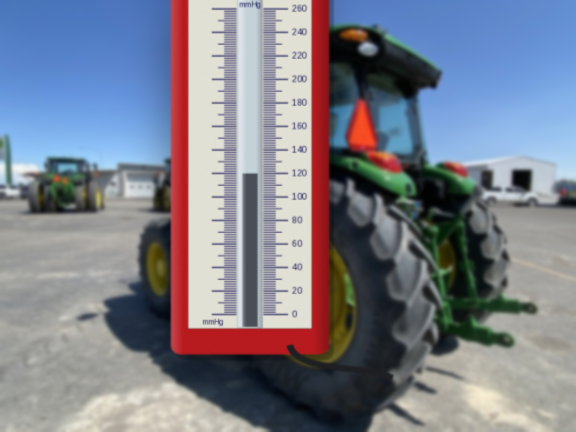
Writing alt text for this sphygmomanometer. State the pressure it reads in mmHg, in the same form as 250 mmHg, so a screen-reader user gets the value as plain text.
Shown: 120 mmHg
